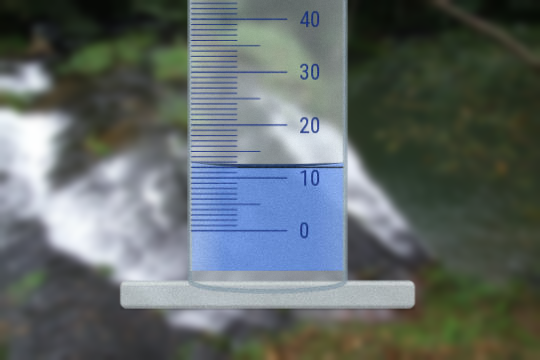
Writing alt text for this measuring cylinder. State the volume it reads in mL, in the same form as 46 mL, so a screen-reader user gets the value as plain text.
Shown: 12 mL
